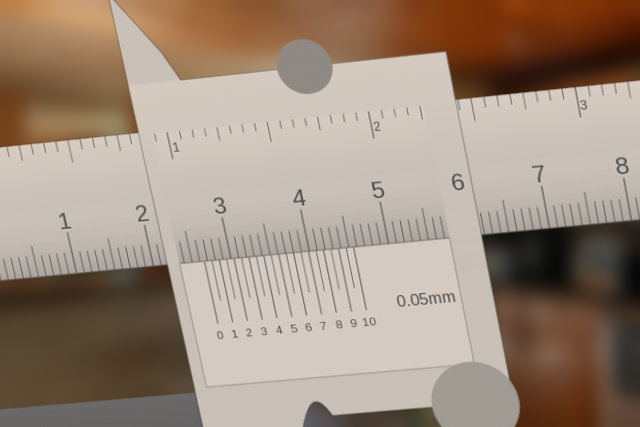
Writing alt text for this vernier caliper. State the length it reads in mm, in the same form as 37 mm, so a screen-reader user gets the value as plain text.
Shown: 26.6 mm
